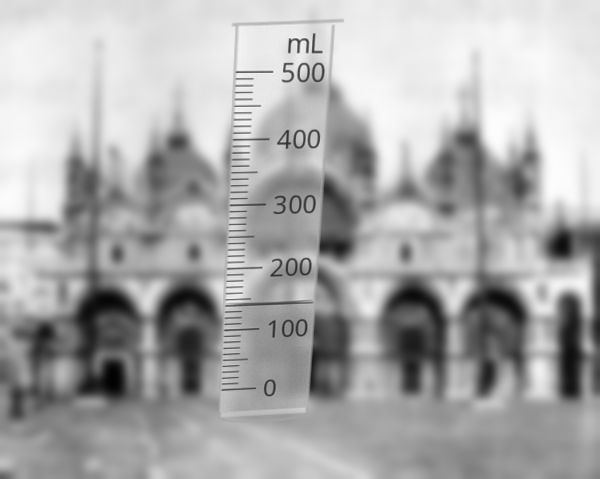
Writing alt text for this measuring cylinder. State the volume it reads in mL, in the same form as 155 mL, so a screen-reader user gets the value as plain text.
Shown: 140 mL
